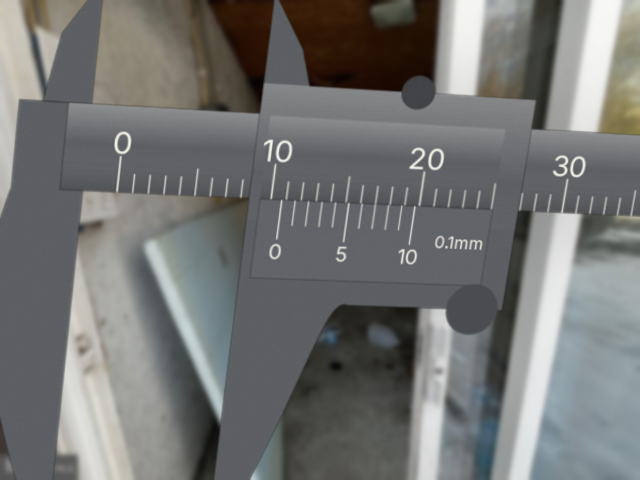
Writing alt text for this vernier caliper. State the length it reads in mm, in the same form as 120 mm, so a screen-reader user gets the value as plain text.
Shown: 10.7 mm
